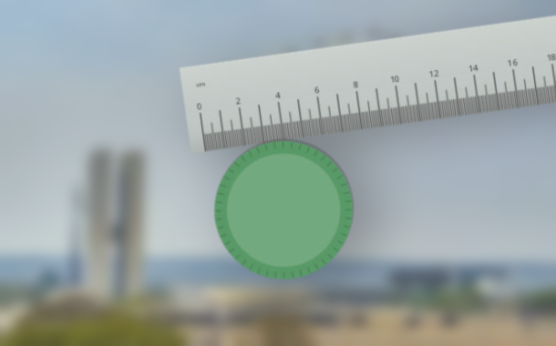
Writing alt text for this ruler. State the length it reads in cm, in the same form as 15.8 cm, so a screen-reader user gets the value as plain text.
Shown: 7 cm
